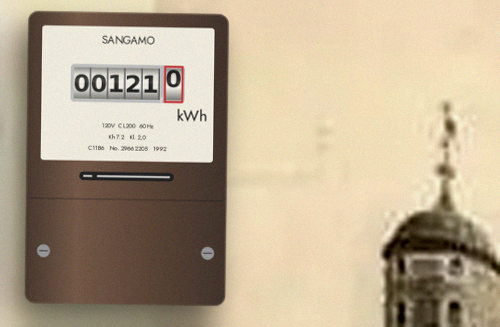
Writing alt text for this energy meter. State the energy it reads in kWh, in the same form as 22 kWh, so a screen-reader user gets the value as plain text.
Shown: 121.0 kWh
